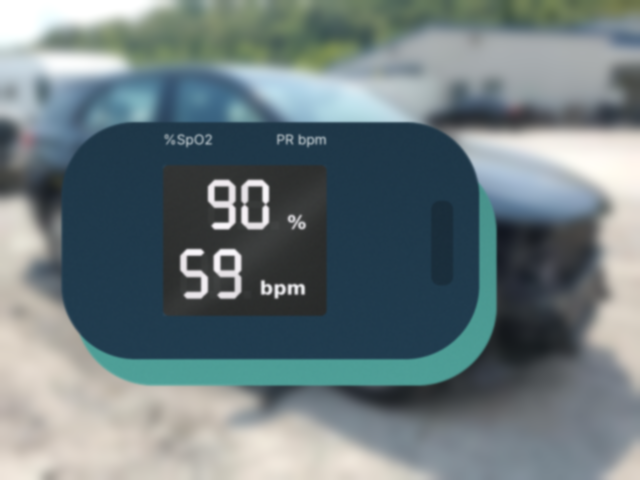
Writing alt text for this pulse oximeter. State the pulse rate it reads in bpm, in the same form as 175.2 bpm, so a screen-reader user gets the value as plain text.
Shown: 59 bpm
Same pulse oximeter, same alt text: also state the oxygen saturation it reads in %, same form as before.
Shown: 90 %
